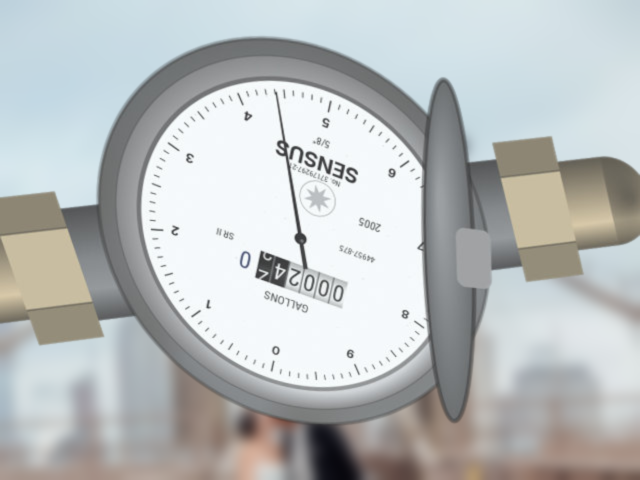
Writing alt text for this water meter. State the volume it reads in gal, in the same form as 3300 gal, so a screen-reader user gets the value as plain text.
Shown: 2424.4 gal
